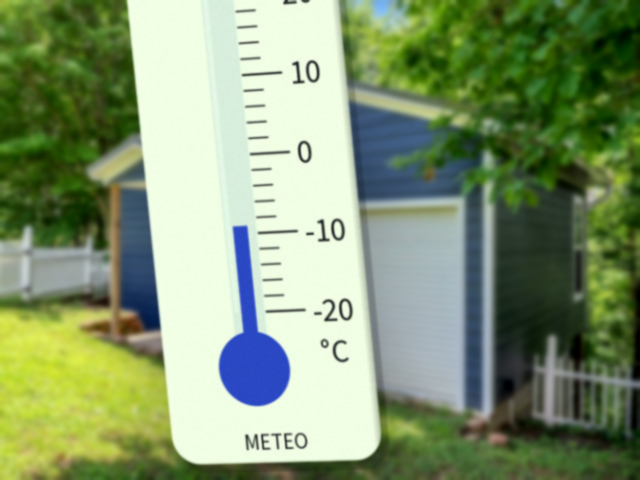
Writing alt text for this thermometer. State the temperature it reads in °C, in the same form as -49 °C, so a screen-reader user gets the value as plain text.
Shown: -9 °C
